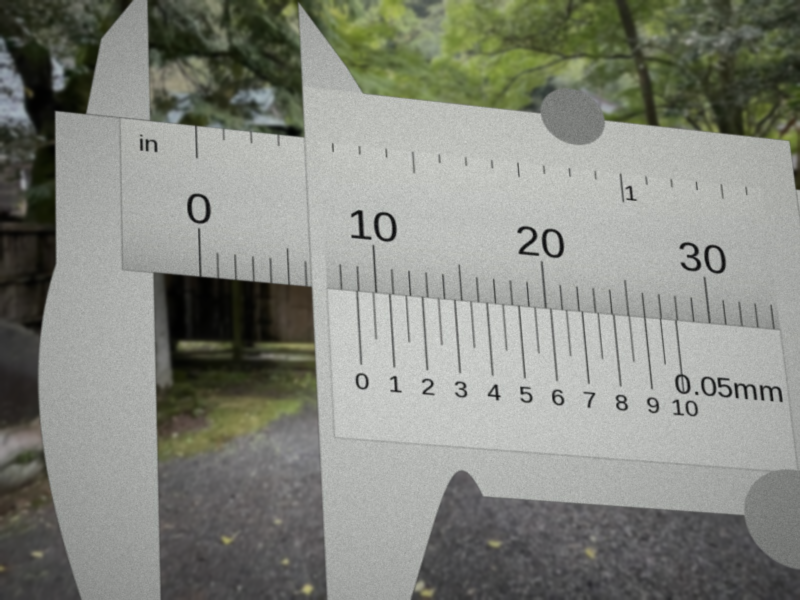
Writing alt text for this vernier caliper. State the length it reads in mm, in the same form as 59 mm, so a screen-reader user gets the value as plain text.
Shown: 8.9 mm
